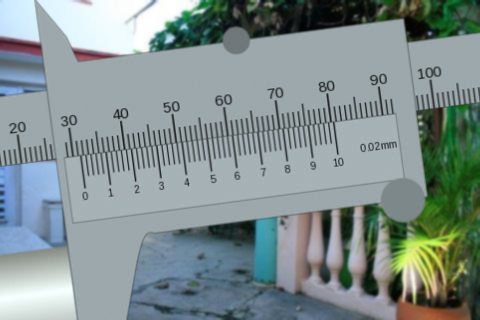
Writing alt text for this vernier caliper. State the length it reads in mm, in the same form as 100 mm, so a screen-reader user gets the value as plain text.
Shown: 31.5 mm
